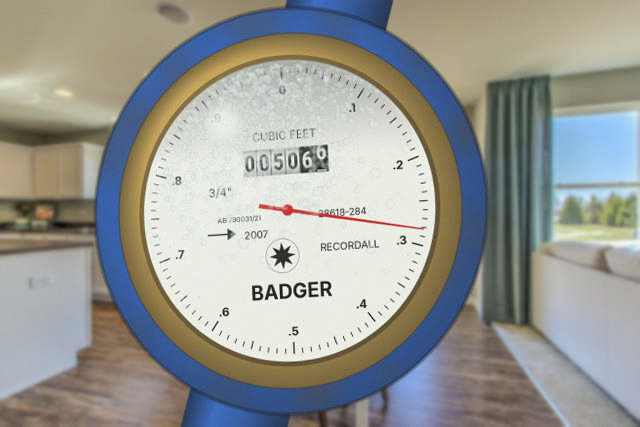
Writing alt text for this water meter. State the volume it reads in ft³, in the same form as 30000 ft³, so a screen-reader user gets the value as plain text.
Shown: 5066.28 ft³
